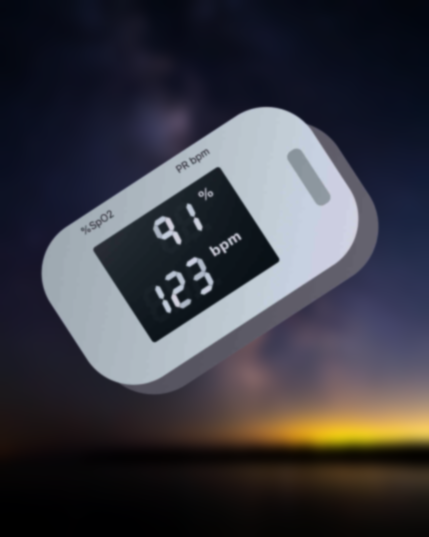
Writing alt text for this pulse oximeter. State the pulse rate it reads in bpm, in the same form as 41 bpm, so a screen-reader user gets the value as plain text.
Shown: 123 bpm
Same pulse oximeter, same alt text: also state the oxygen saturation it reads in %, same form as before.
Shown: 91 %
